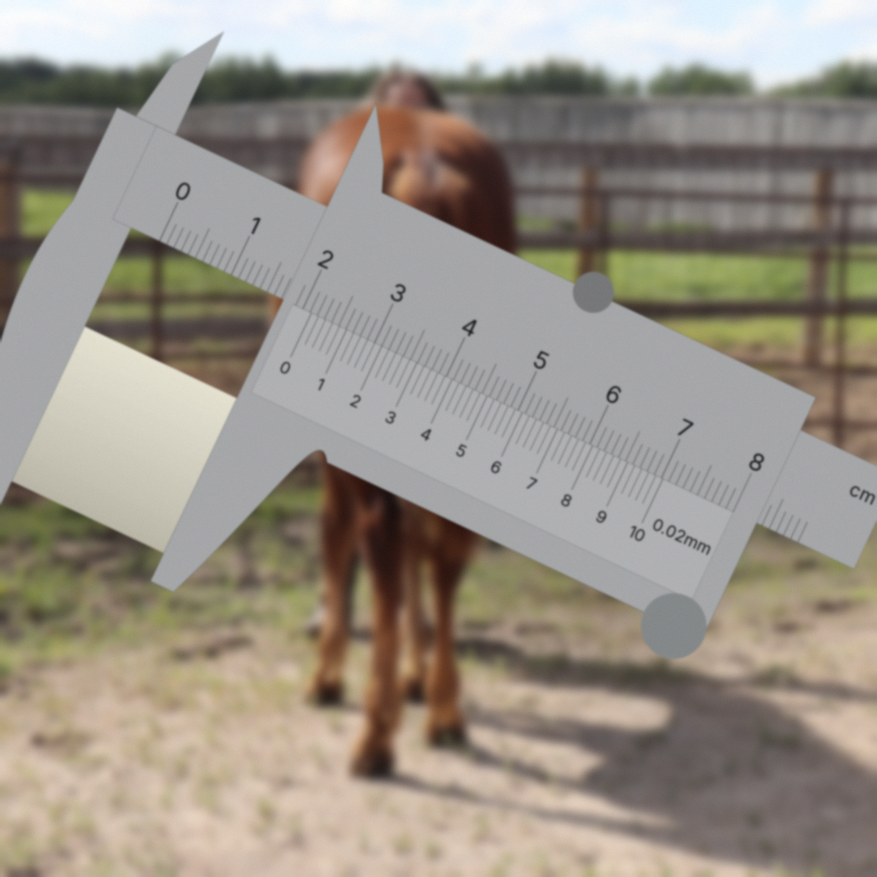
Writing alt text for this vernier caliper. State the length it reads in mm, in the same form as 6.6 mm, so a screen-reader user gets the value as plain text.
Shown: 21.2 mm
